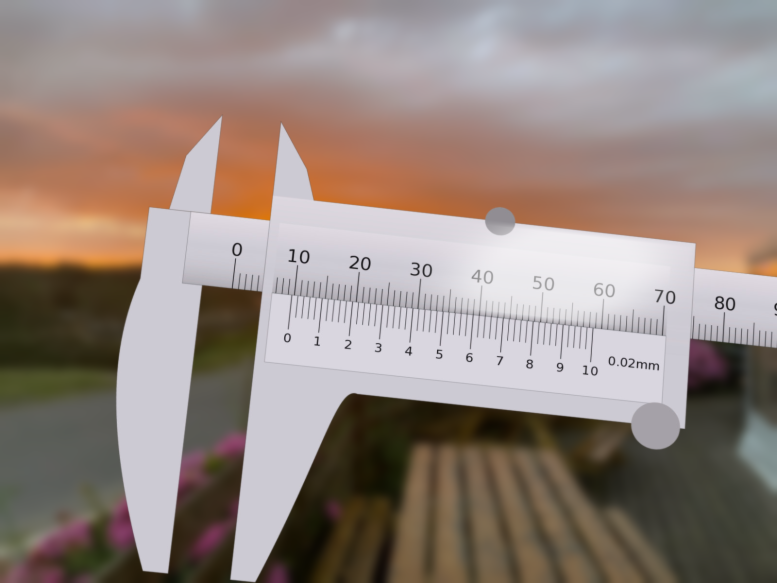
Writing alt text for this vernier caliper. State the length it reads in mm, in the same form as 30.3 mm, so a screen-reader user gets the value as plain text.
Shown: 9.6 mm
